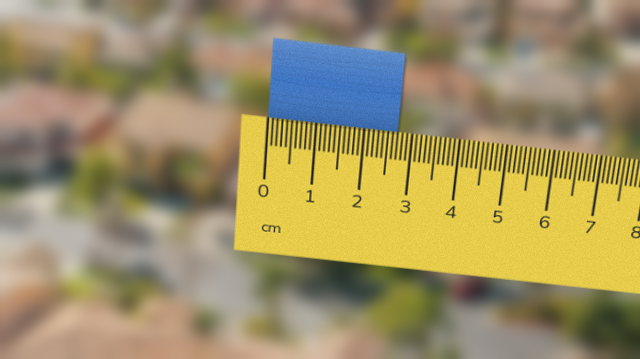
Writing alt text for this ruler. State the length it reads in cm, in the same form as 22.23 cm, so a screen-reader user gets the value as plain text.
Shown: 2.7 cm
